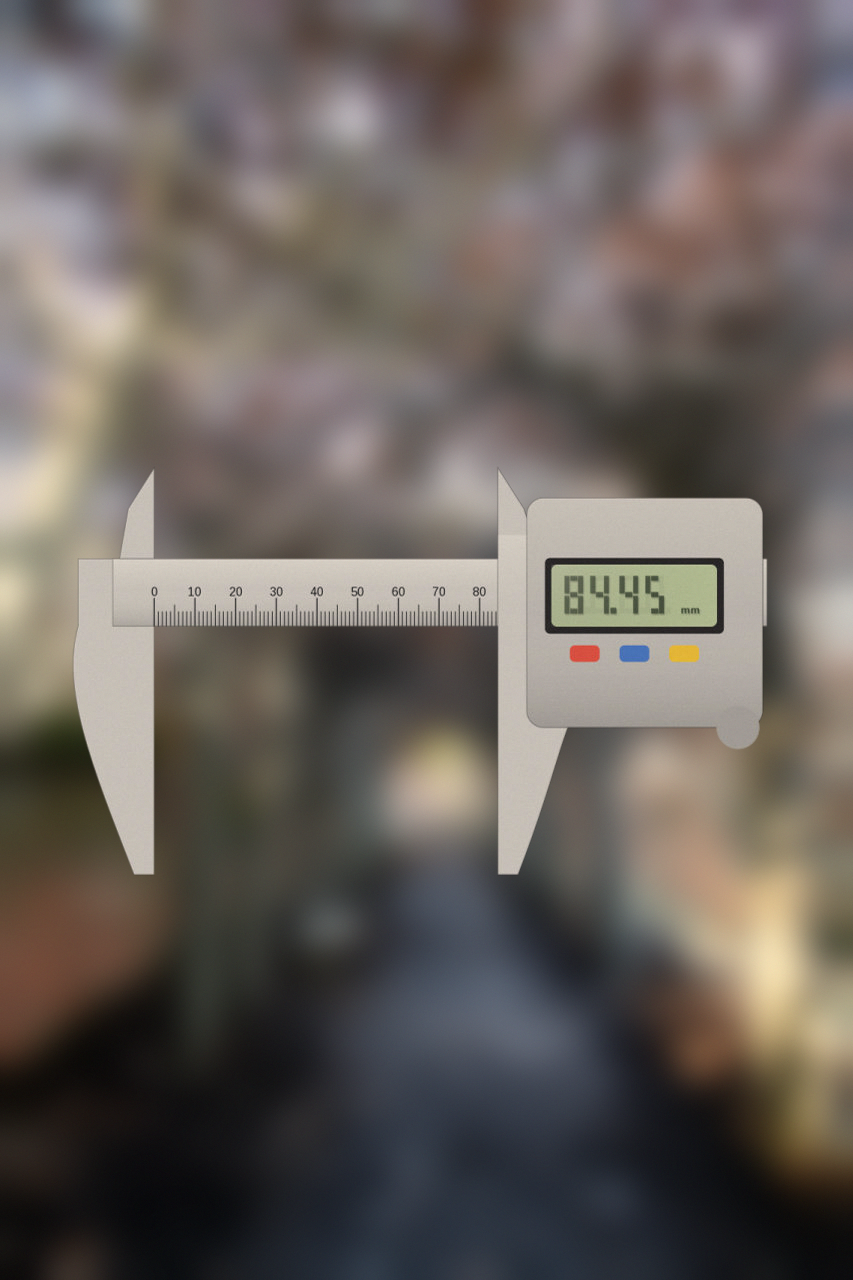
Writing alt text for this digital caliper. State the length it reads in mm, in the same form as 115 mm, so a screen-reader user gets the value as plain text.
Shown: 84.45 mm
